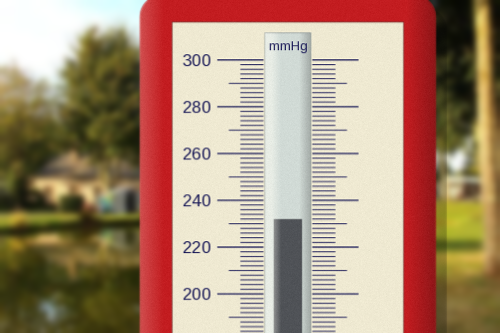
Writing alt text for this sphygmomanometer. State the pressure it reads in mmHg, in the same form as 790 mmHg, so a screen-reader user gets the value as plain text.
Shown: 232 mmHg
